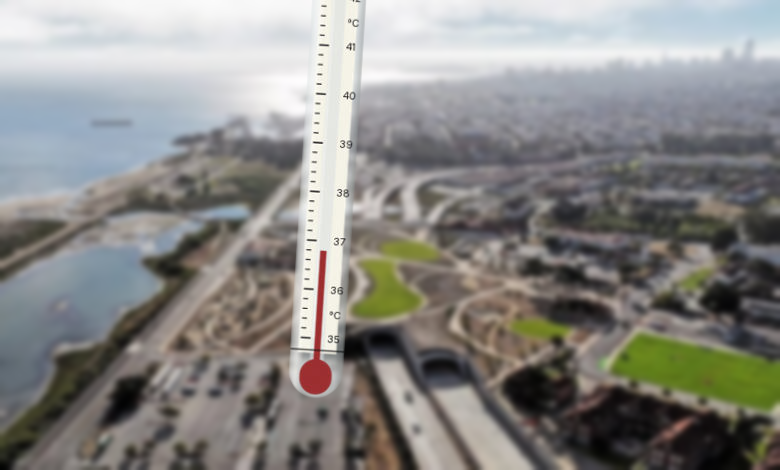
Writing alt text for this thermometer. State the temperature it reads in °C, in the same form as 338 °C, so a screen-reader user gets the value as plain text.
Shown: 36.8 °C
